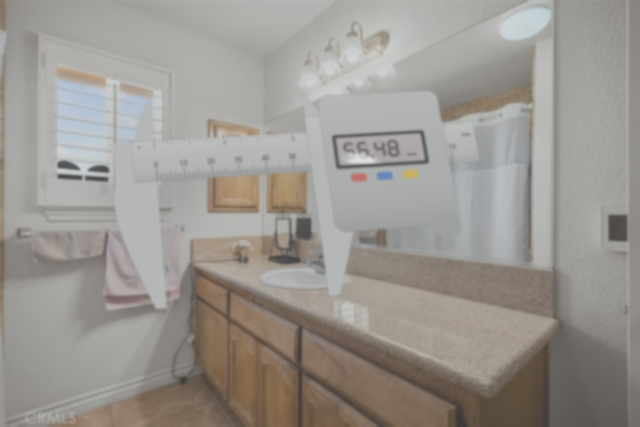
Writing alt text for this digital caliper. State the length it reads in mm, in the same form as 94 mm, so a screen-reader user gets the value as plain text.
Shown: 56.48 mm
